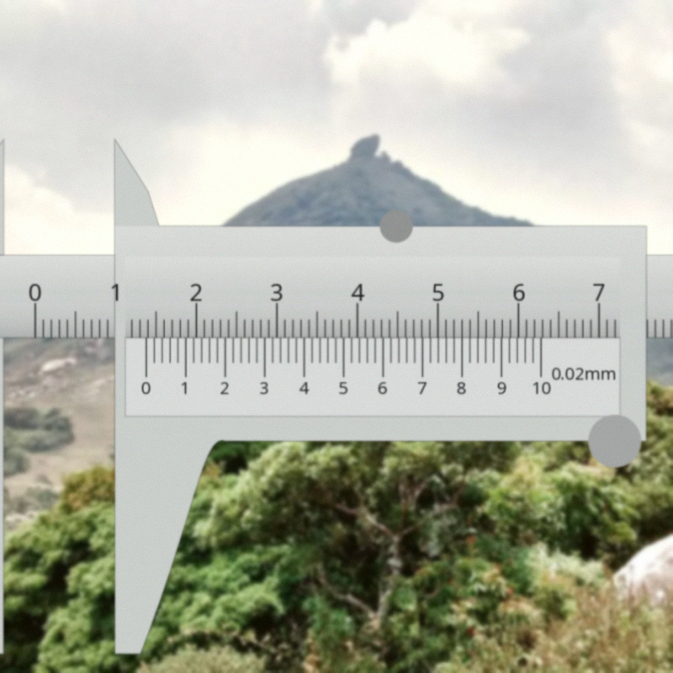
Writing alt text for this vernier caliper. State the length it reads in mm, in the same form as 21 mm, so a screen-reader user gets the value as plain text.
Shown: 13.8 mm
